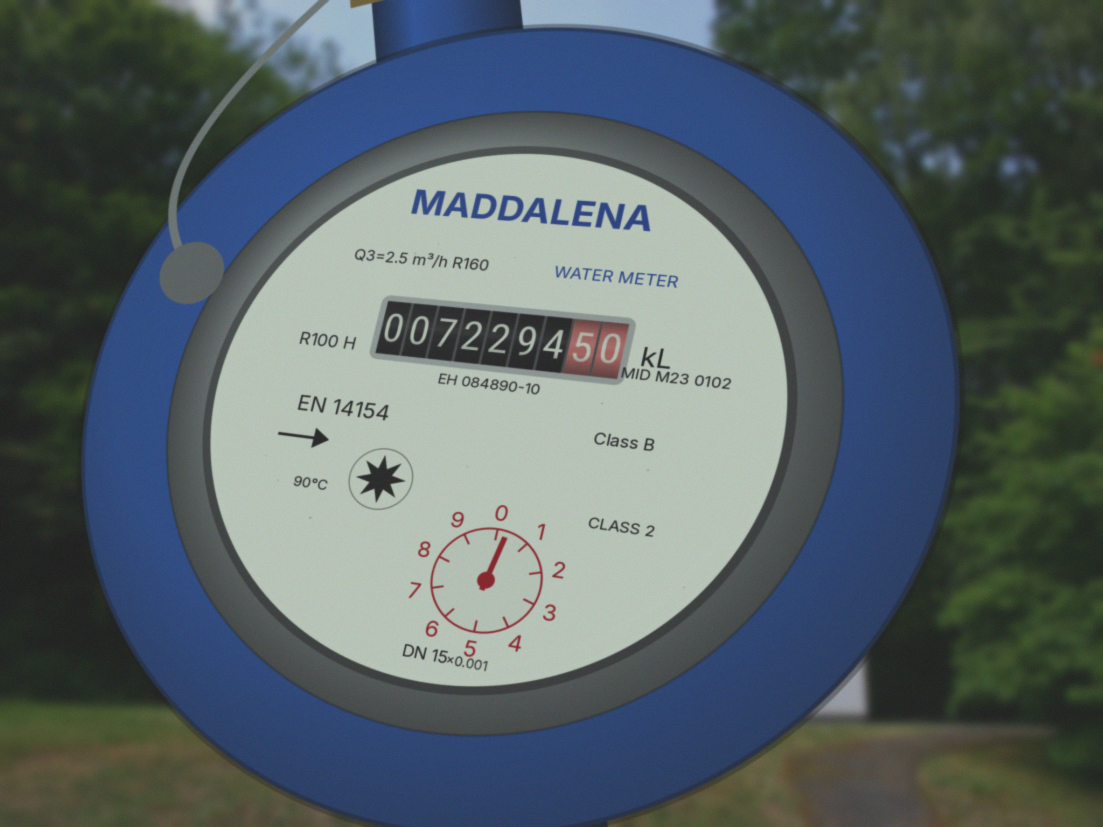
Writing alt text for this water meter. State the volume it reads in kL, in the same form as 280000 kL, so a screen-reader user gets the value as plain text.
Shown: 72294.500 kL
